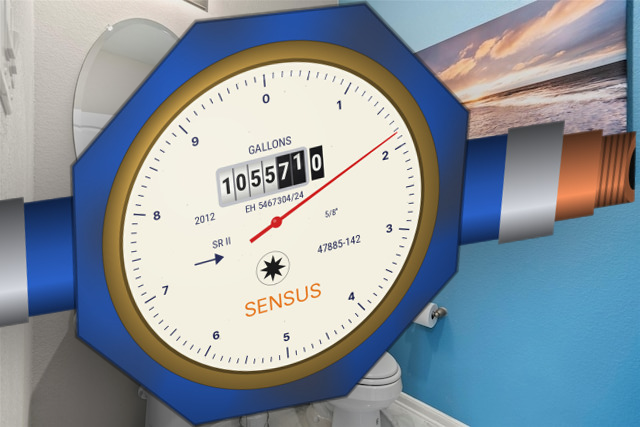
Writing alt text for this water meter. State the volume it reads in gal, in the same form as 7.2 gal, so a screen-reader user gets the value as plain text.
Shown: 1055711.8 gal
